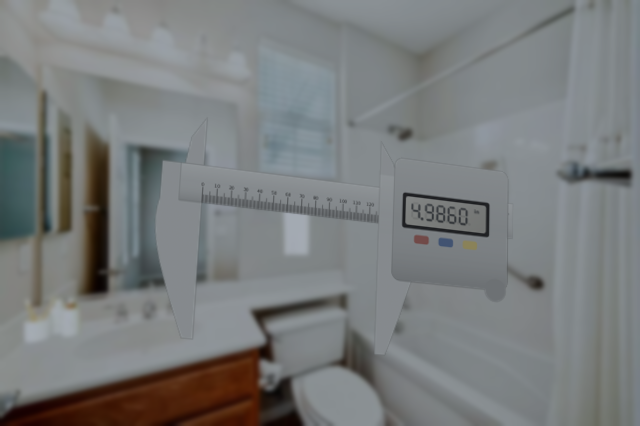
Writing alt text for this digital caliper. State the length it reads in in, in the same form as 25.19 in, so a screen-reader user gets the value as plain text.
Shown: 4.9860 in
